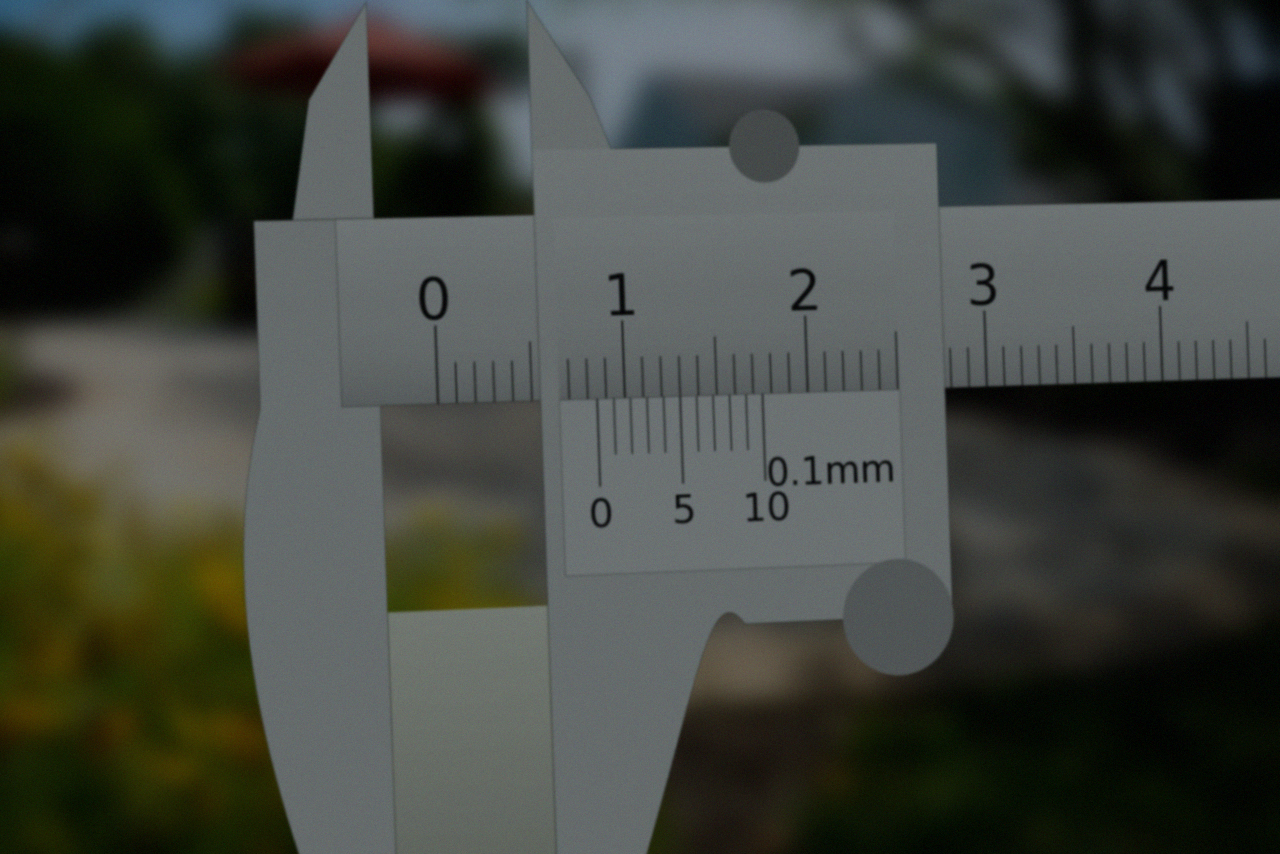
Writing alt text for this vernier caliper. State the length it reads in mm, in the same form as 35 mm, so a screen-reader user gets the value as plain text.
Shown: 8.5 mm
